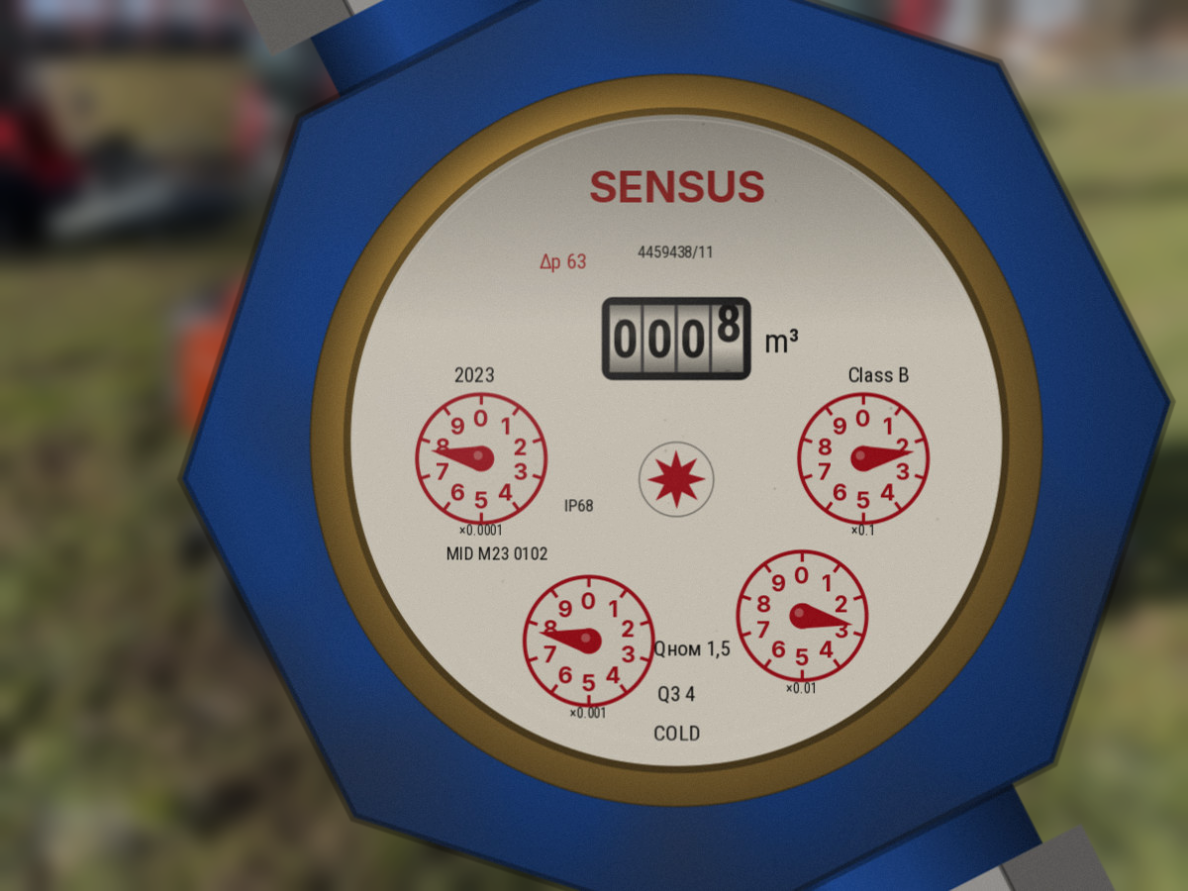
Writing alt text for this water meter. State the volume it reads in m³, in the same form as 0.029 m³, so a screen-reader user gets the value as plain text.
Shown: 8.2277 m³
